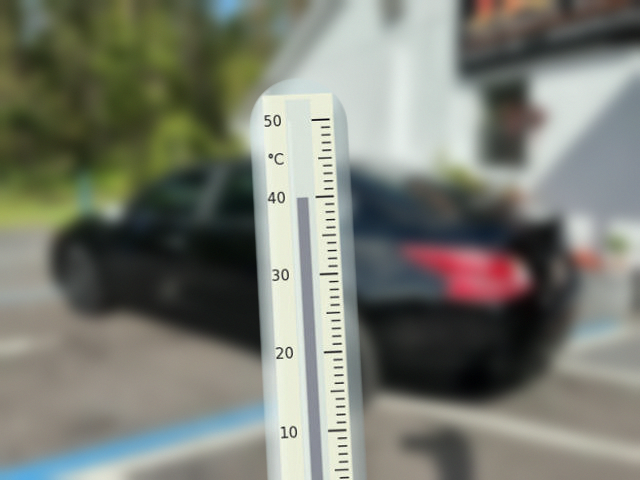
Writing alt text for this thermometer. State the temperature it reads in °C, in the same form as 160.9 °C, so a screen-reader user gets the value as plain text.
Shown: 40 °C
